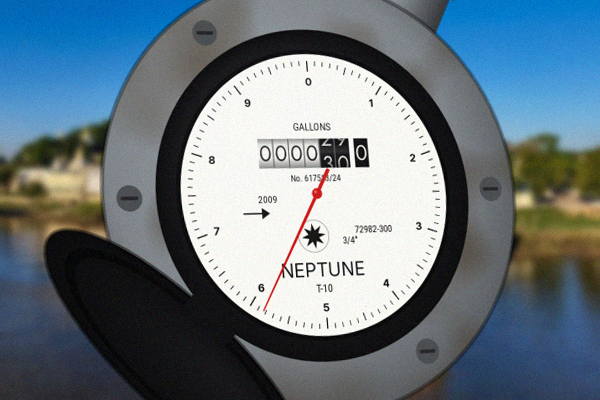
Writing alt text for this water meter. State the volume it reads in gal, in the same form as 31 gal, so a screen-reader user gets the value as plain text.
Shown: 295.8 gal
